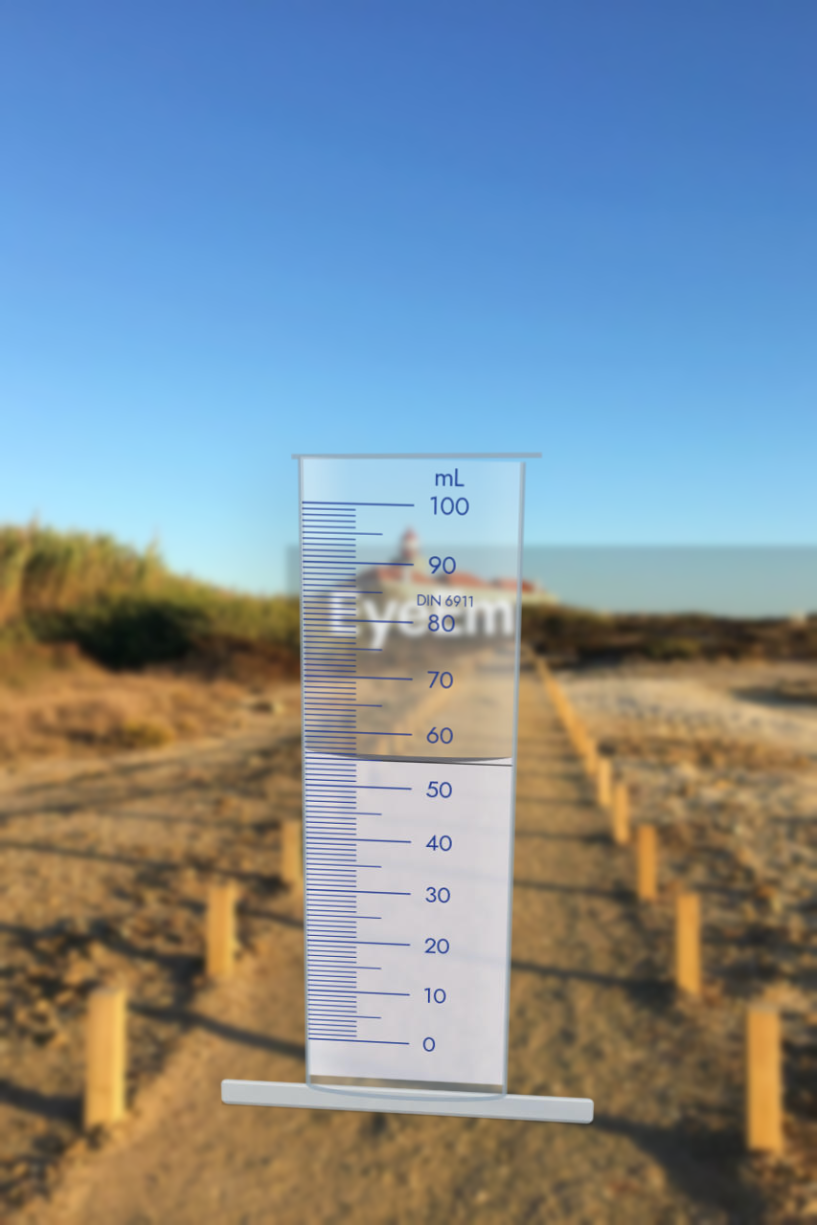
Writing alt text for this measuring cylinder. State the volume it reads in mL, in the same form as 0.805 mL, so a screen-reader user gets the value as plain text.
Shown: 55 mL
